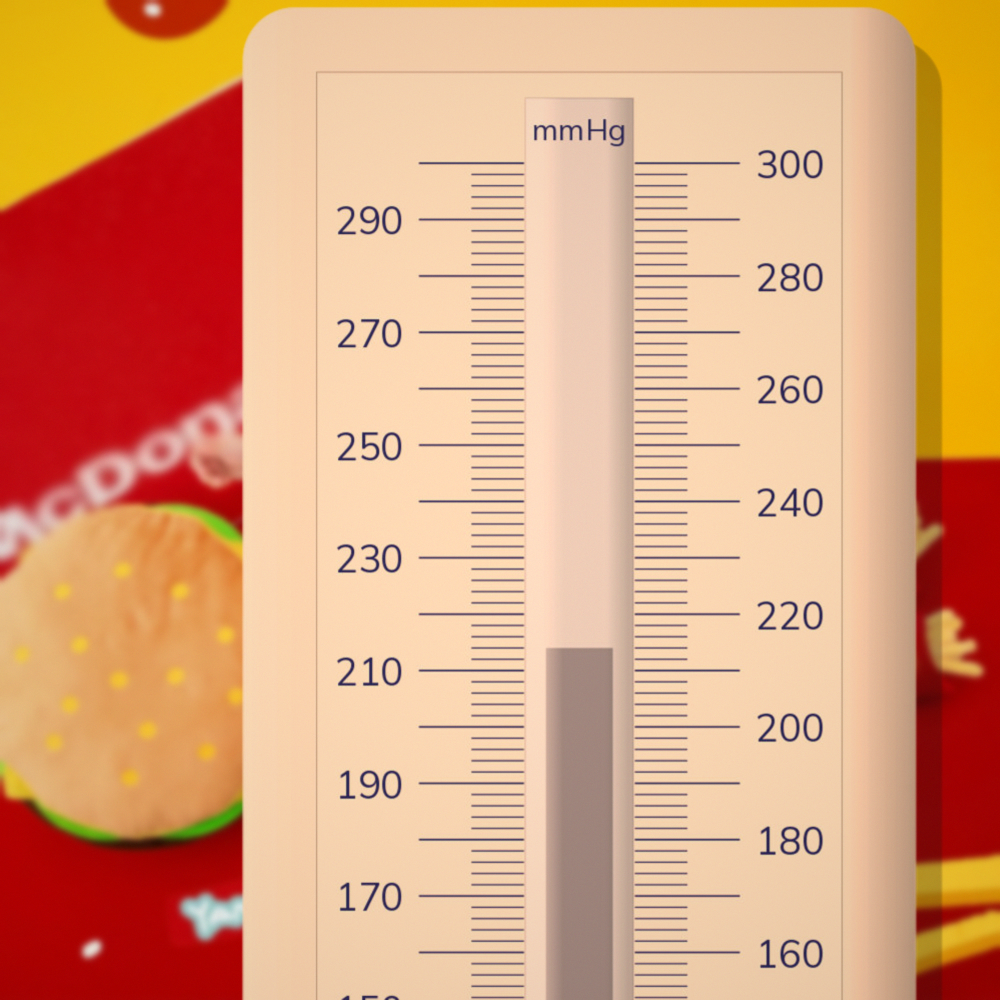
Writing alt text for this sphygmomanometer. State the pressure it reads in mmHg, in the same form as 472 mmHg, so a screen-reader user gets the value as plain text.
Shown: 214 mmHg
